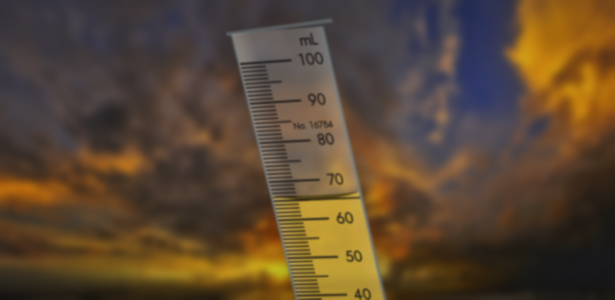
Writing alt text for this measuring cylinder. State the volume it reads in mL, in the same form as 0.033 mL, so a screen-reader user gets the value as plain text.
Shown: 65 mL
